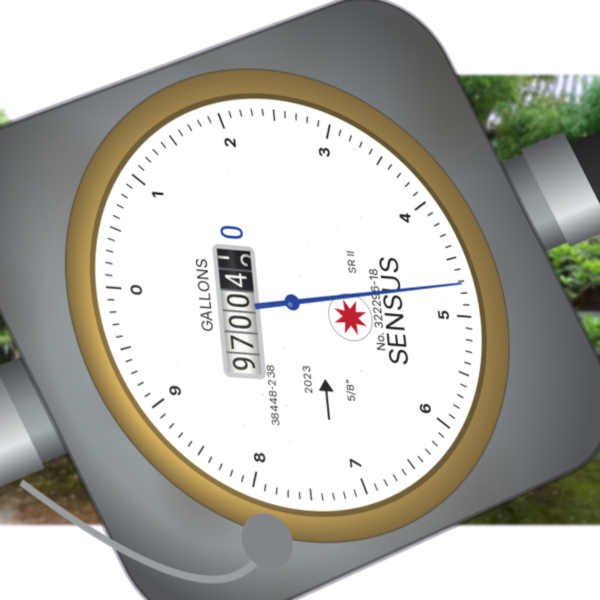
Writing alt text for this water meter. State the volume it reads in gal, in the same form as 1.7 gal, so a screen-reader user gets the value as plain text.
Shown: 9700414.7 gal
